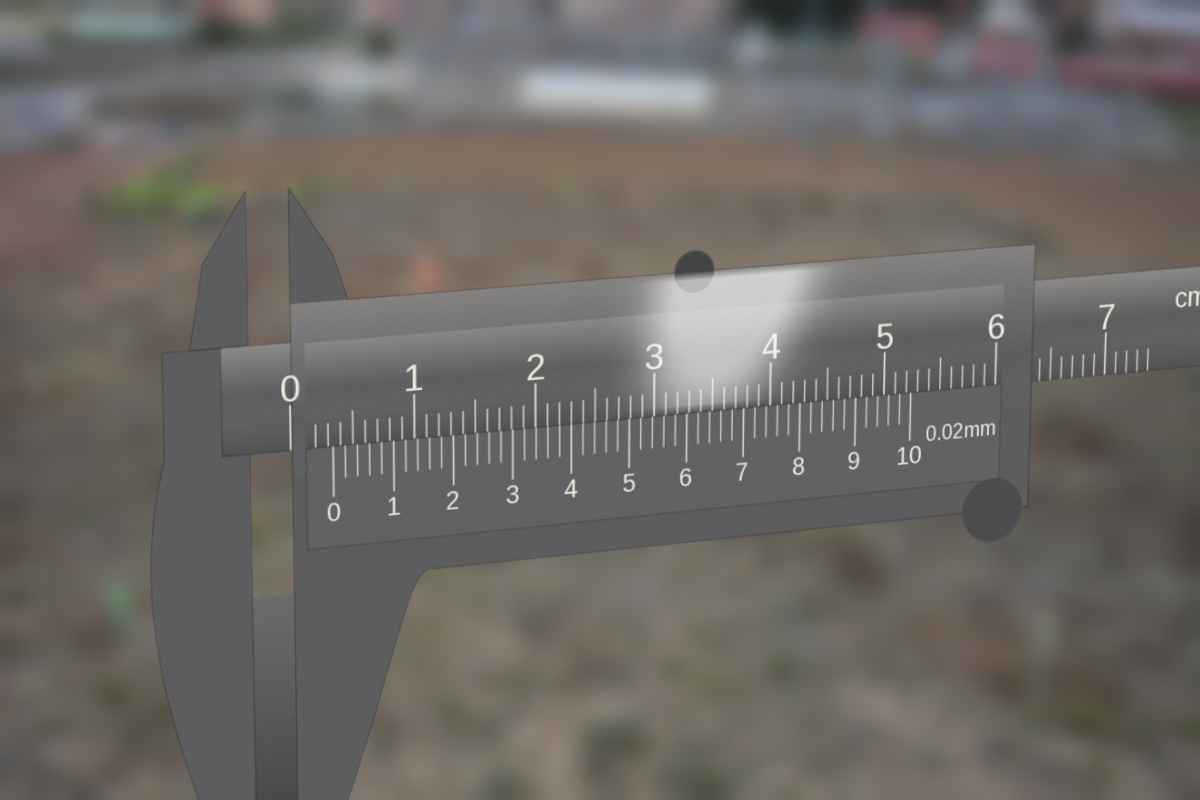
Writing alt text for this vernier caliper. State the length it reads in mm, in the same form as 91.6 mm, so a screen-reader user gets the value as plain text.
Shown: 3.4 mm
